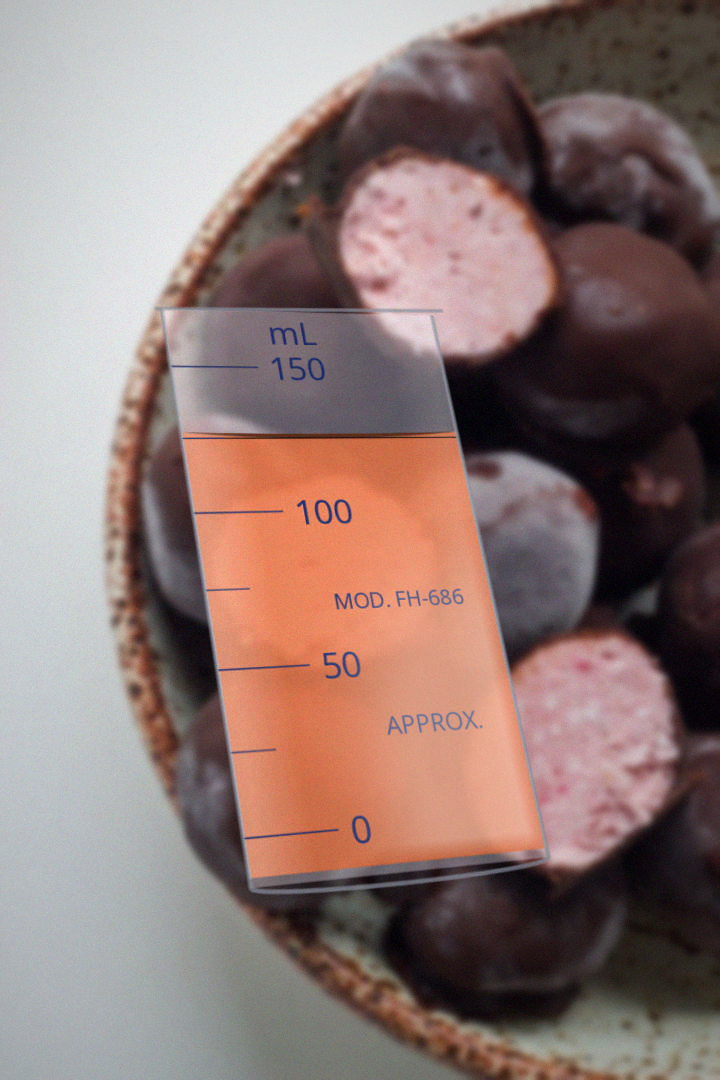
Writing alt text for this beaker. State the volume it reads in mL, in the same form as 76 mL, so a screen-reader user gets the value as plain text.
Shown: 125 mL
